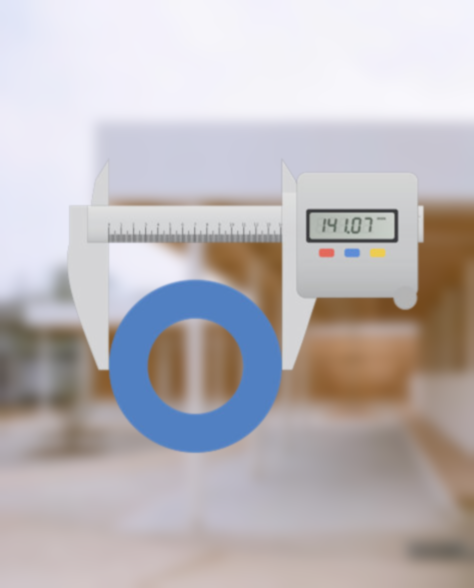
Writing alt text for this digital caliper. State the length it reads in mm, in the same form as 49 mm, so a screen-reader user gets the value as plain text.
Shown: 141.07 mm
